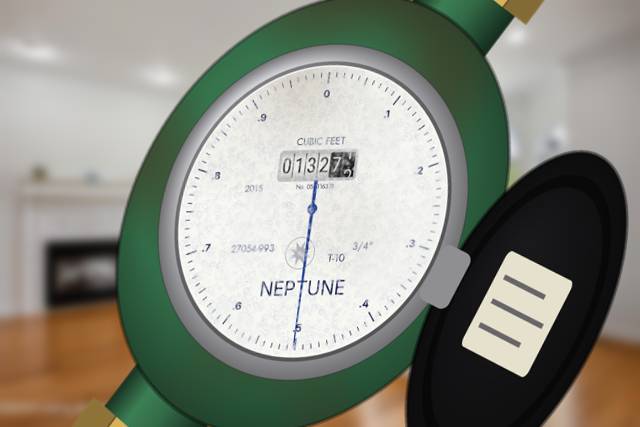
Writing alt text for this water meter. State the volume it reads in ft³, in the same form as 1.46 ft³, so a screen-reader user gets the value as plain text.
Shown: 13271.50 ft³
